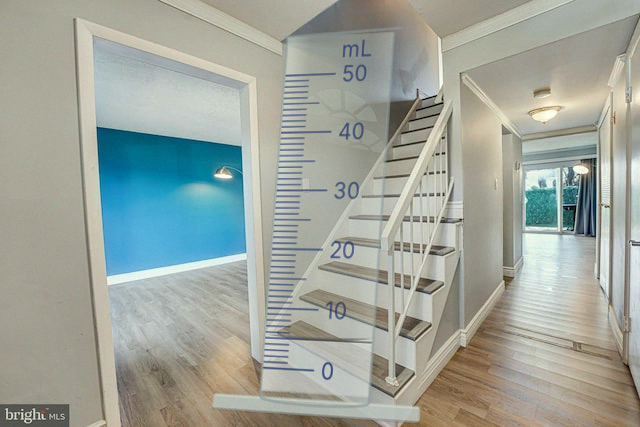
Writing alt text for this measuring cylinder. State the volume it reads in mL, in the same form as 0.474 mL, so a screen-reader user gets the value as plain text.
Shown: 5 mL
